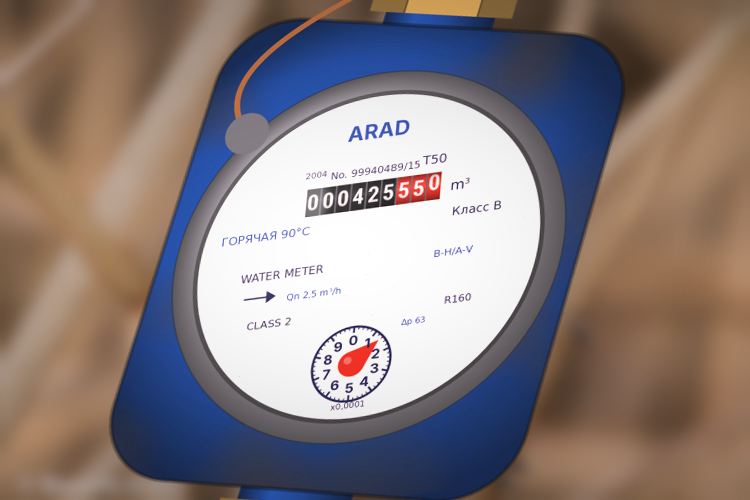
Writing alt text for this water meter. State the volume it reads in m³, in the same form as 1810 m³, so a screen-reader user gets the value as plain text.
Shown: 425.5501 m³
